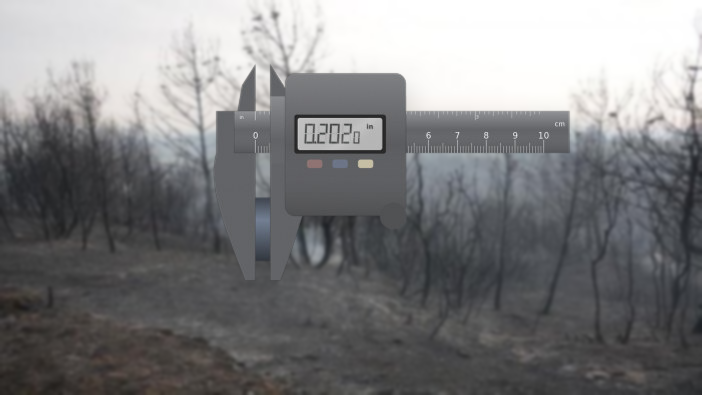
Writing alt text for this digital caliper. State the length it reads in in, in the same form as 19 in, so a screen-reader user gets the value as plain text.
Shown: 0.2020 in
